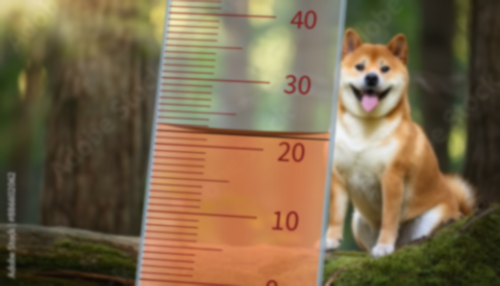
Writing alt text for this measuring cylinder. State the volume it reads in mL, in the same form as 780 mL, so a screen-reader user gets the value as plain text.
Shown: 22 mL
